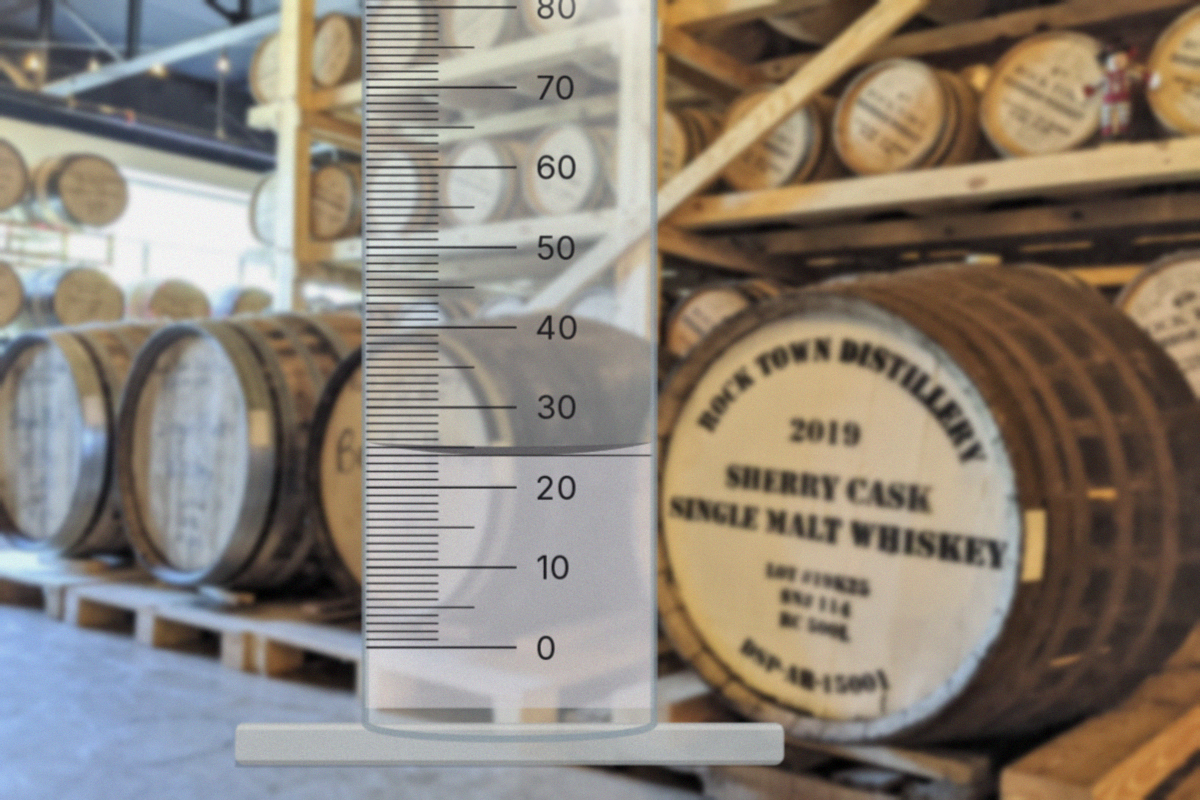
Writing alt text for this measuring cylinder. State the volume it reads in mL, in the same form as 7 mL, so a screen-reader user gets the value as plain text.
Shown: 24 mL
